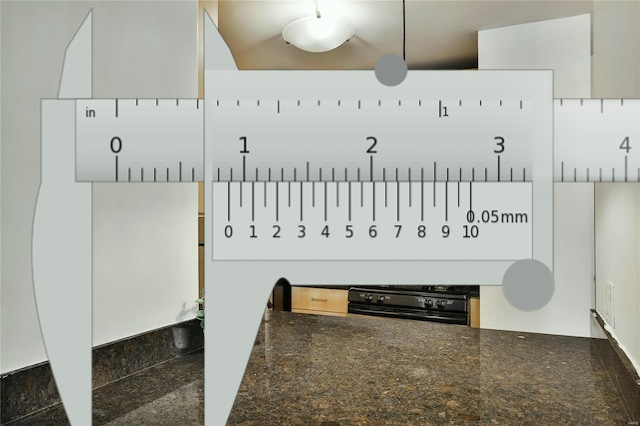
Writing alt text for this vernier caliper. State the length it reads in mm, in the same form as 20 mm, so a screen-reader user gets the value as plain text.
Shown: 8.8 mm
